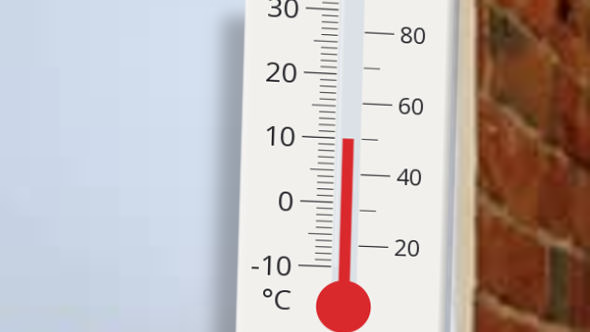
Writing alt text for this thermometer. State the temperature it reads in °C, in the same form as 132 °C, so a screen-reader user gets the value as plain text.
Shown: 10 °C
